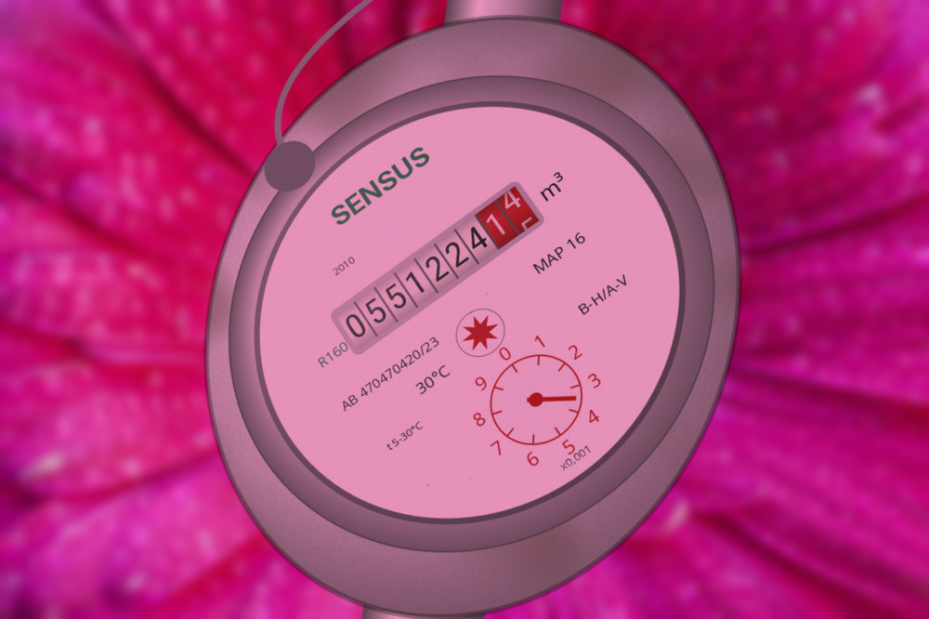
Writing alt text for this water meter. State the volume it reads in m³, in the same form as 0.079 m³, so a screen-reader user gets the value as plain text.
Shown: 551224.143 m³
